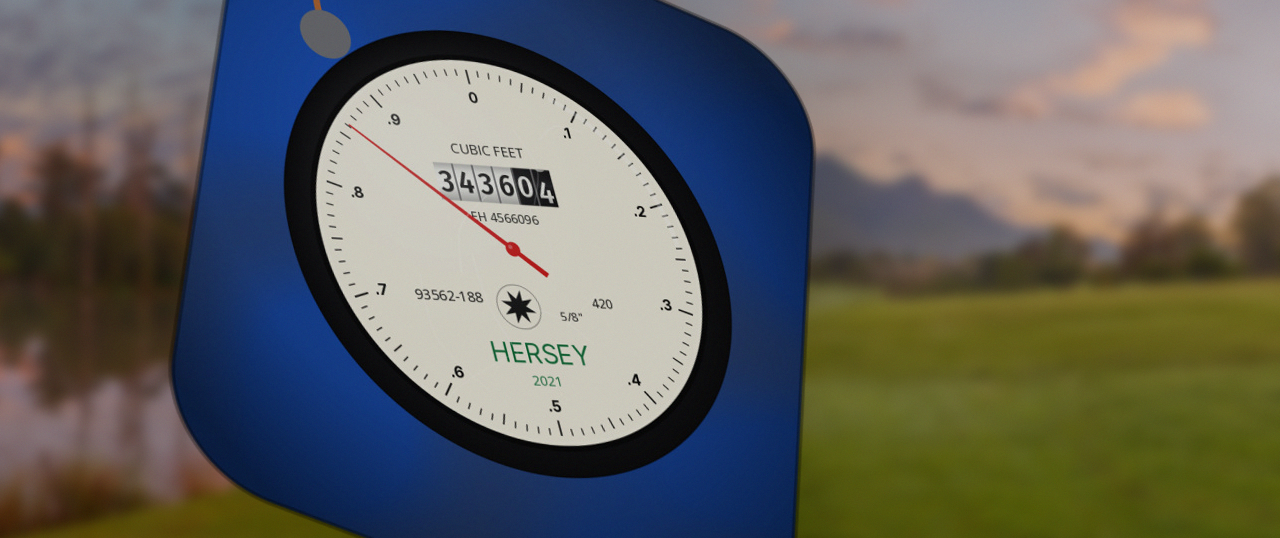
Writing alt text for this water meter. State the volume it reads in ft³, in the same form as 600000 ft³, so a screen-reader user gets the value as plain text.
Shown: 343603.86 ft³
